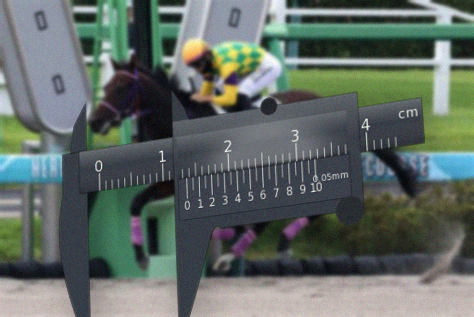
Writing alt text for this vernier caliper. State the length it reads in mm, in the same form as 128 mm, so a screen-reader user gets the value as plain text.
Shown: 13.6 mm
